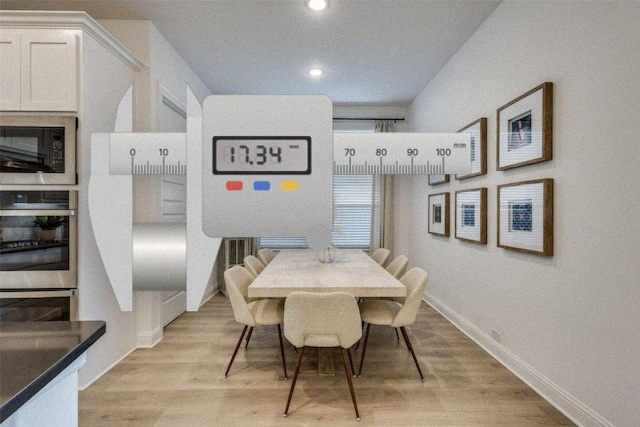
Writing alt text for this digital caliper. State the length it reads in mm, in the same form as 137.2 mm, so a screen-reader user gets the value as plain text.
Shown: 17.34 mm
